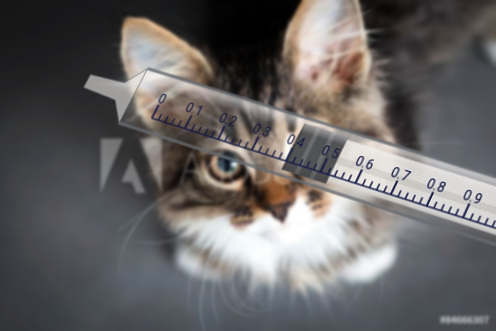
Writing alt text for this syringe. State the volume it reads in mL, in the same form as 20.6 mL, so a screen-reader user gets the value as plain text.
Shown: 0.4 mL
